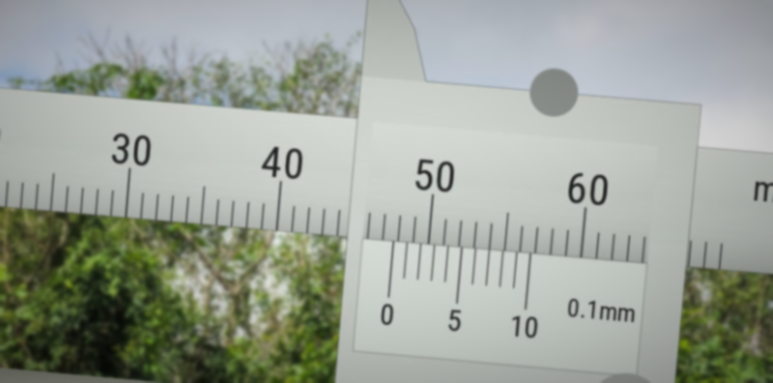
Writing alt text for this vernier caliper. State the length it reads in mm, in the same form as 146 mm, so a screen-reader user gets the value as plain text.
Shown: 47.7 mm
